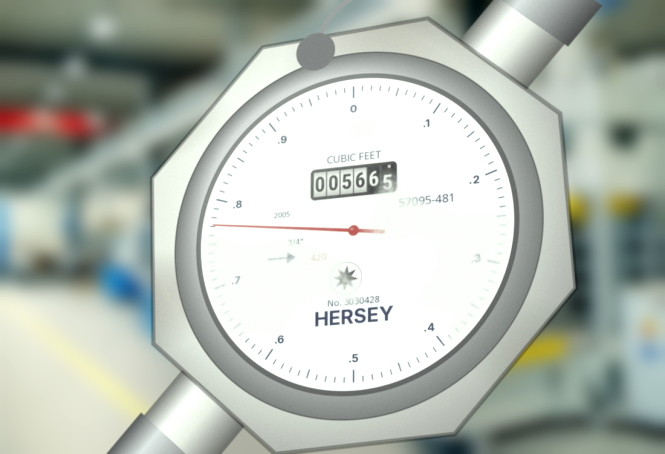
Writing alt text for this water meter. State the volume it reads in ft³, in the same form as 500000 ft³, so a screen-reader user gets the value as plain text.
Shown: 5664.77 ft³
